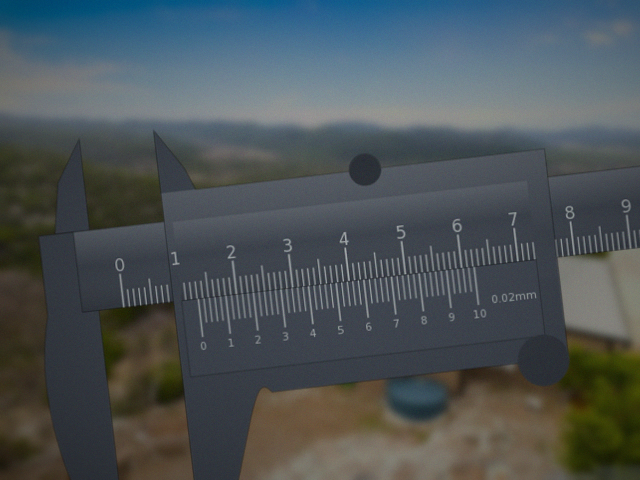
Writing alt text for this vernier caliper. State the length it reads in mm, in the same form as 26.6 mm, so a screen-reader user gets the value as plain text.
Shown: 13.2 mm
